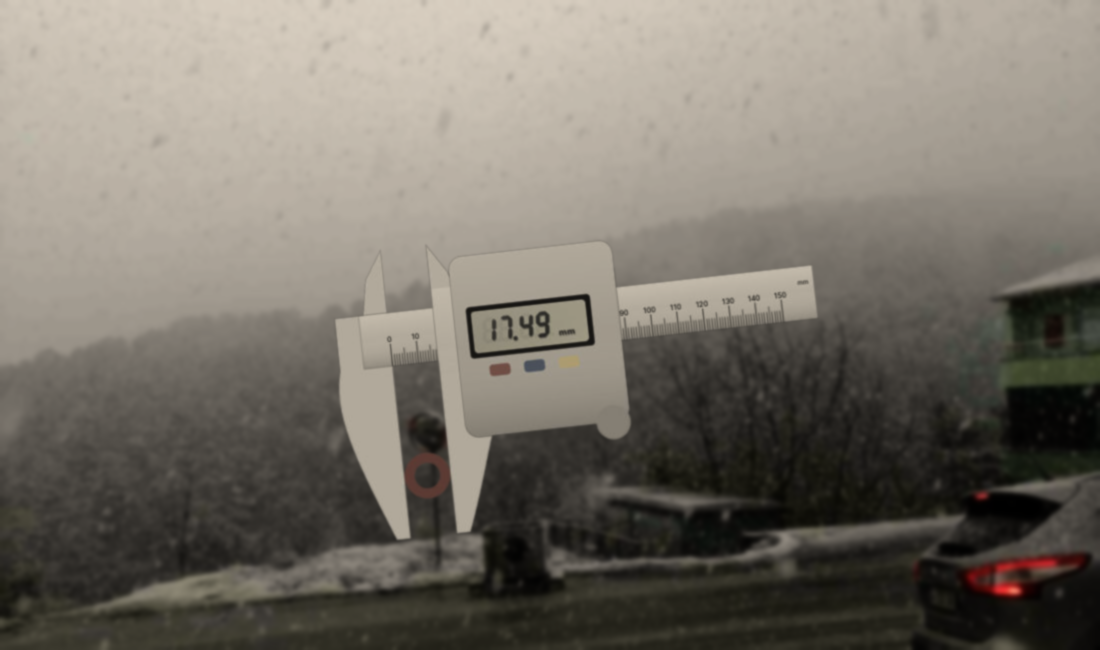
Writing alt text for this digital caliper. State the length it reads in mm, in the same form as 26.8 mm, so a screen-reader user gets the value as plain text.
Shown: 17.49 mm
